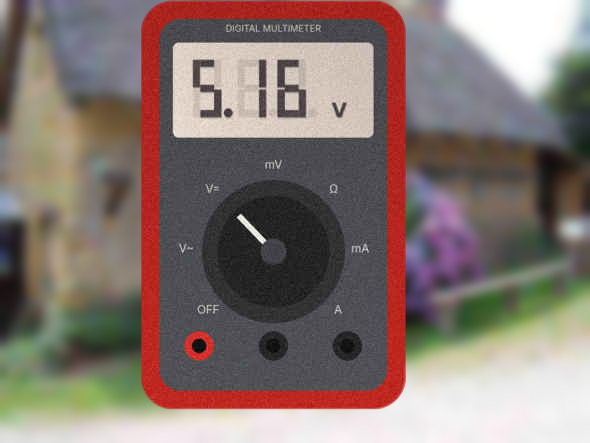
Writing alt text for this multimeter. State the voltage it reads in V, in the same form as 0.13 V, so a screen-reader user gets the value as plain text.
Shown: 5.16 V
